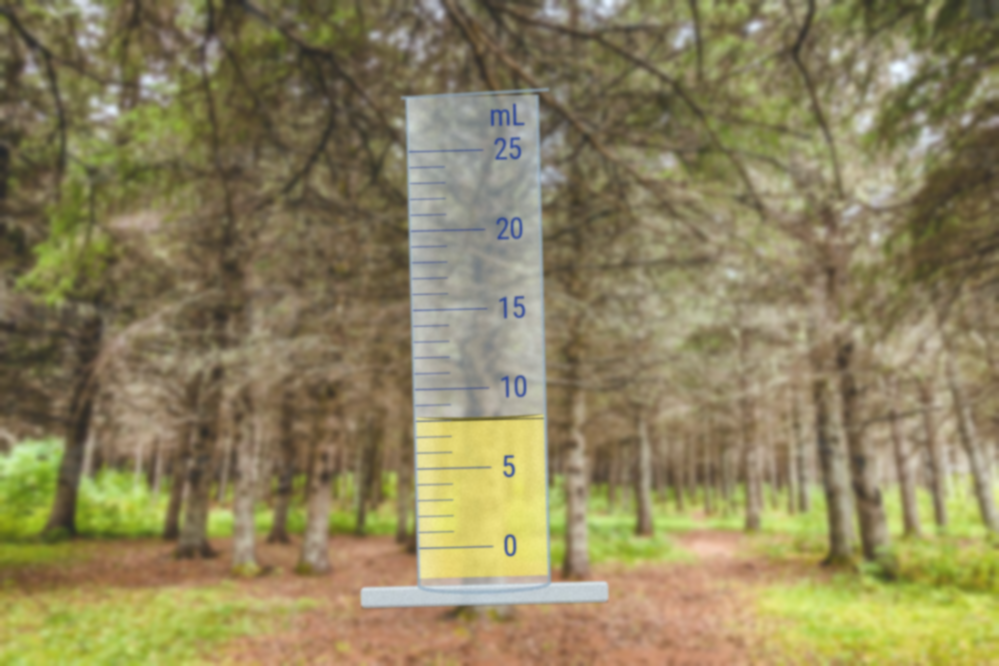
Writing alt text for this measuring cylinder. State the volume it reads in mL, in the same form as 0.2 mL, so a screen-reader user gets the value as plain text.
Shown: 8 mL
